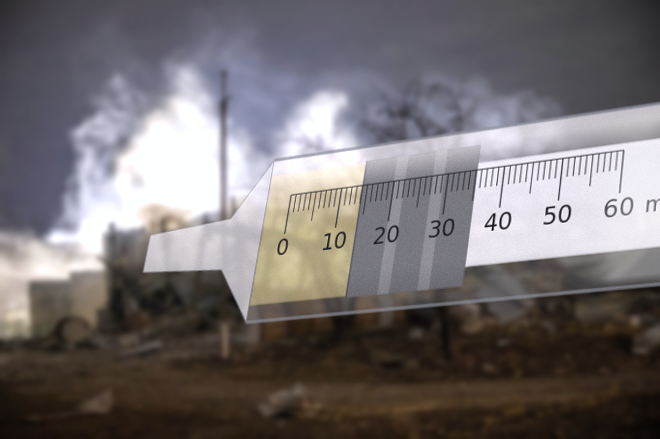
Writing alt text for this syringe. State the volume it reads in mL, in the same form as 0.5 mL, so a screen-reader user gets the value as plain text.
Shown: 14 mL
